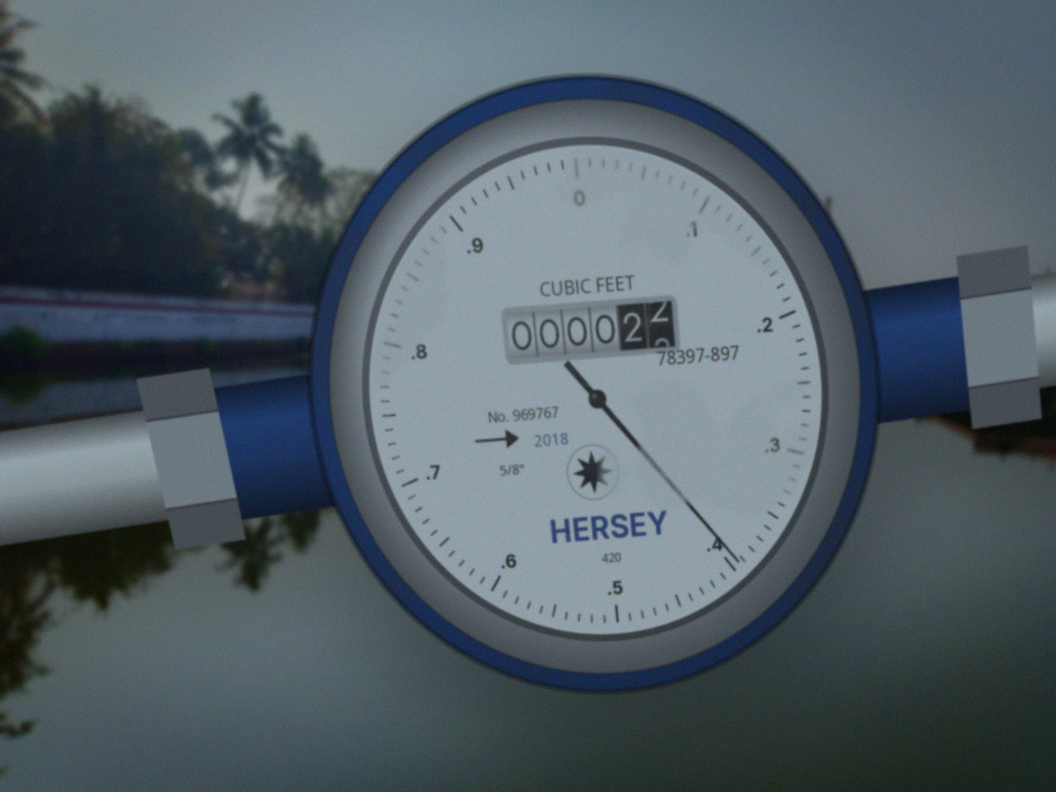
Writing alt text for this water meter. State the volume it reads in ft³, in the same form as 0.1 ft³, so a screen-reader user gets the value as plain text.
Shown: 22.39 ft³
